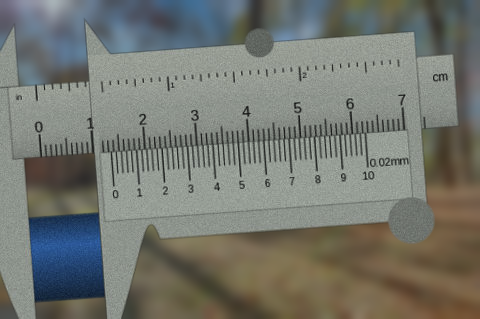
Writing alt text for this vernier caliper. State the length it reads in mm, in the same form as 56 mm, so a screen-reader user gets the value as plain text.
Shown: 13.5 mm
